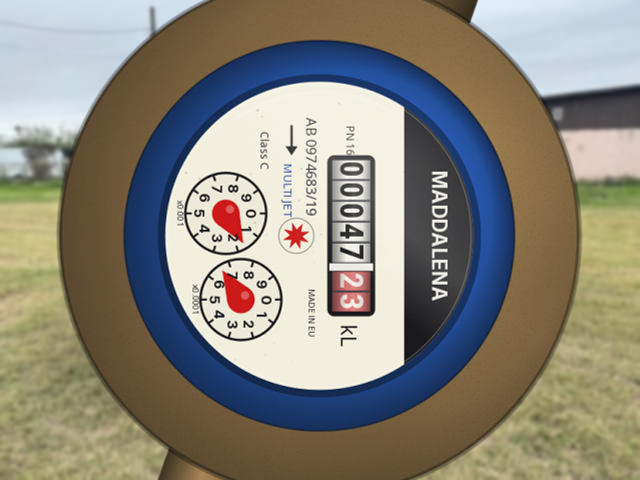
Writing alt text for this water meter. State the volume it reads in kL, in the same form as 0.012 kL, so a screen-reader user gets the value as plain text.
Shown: 47.2316 kL
